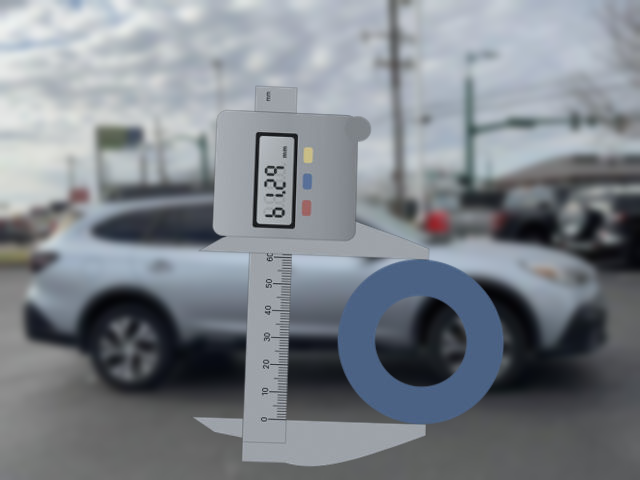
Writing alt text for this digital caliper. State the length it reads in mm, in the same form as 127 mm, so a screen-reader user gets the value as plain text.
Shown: 61.29 mm
